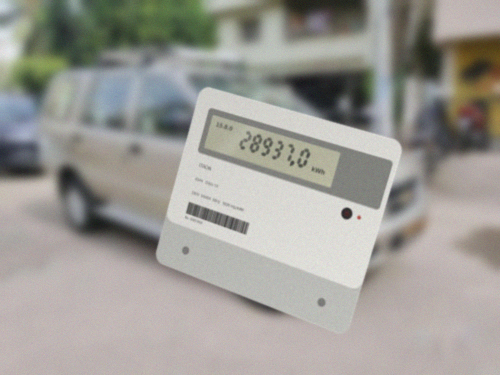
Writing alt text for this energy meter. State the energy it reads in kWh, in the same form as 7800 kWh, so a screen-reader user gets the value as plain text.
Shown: 28937.0 kWh
